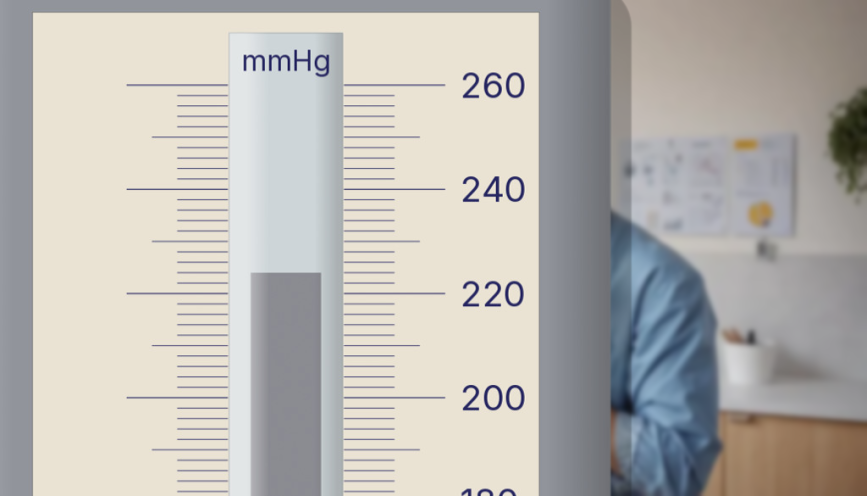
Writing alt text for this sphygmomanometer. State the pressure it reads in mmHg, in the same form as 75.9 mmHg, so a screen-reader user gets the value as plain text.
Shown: 224 mmHg
